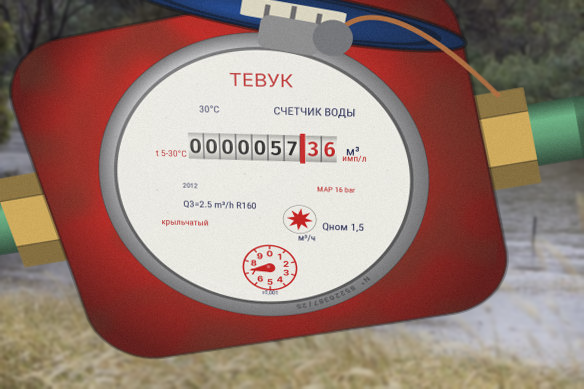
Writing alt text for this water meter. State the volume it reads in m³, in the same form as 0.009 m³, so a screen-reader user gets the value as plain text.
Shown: 57.367 m³
